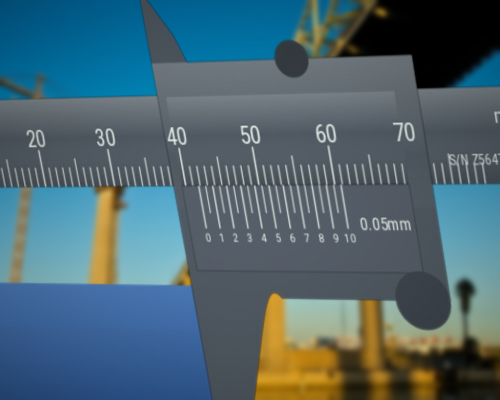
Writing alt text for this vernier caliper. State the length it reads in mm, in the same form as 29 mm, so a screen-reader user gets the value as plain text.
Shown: 41.8 mm
